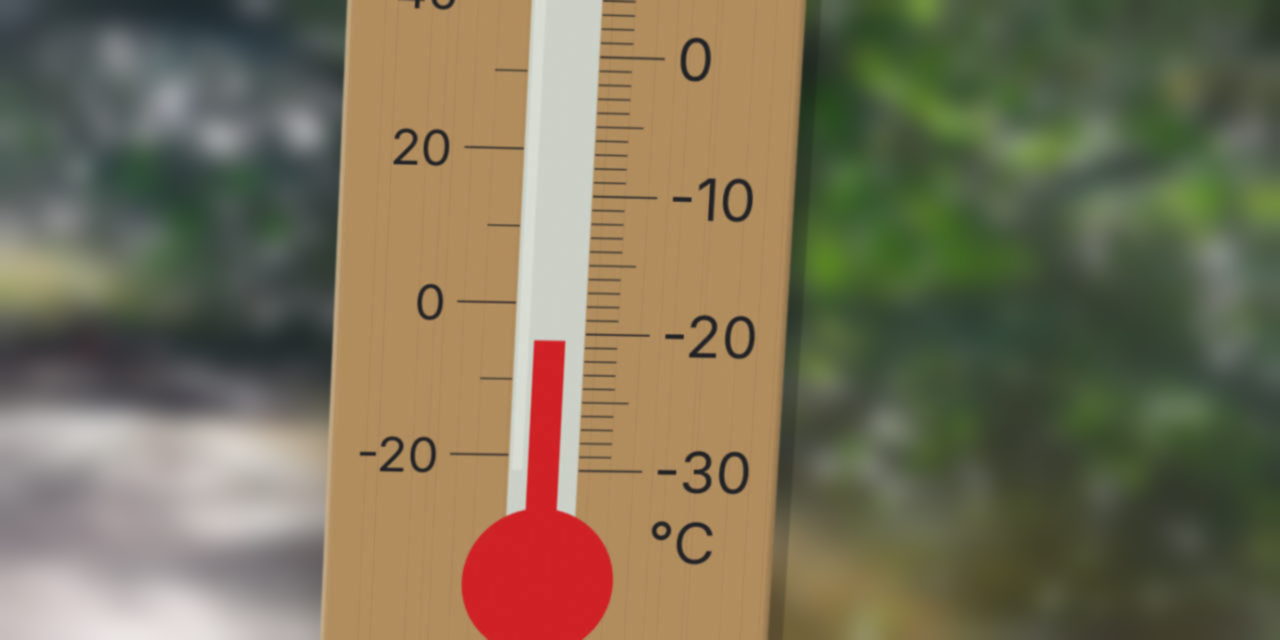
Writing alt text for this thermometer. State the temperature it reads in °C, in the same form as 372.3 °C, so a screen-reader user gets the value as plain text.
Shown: -20.5 °C
